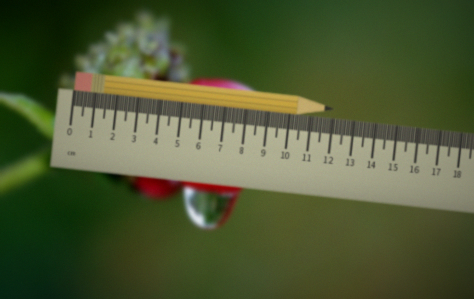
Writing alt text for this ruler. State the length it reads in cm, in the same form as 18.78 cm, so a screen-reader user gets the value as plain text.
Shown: 12 cm
